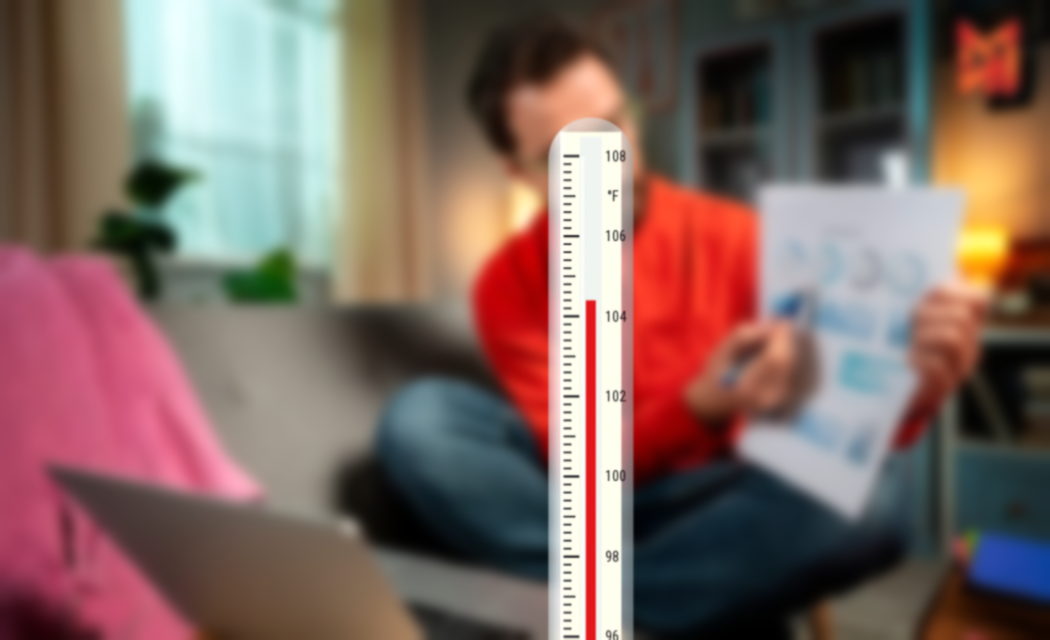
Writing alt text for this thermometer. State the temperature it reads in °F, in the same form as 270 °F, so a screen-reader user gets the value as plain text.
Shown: 104.4 °F
